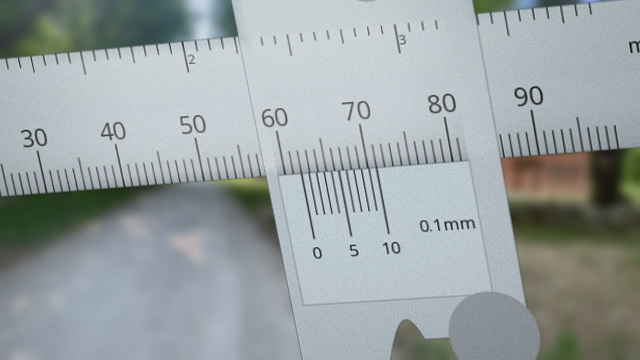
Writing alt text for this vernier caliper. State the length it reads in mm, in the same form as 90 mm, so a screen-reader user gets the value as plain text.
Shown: 62.0 mm
